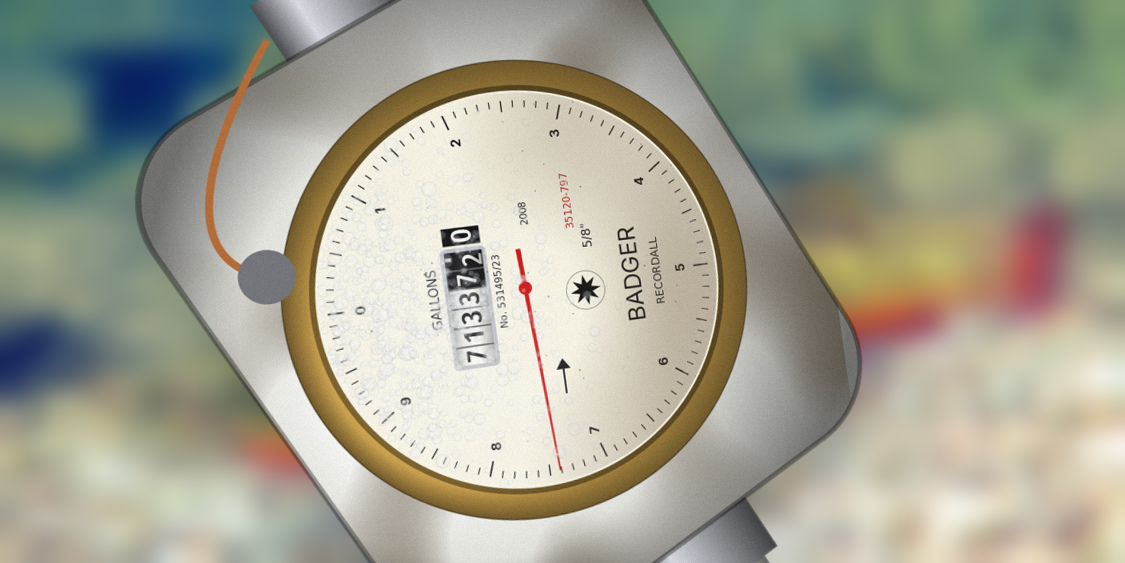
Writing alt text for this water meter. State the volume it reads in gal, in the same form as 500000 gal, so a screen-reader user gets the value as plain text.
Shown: 7133717.4 gal
